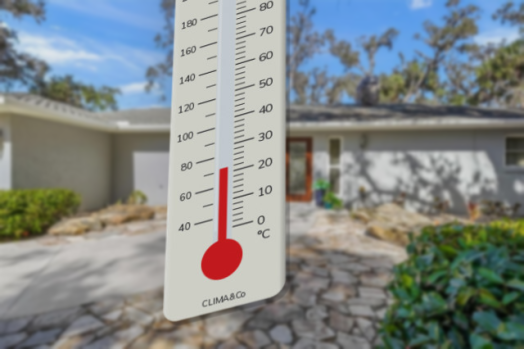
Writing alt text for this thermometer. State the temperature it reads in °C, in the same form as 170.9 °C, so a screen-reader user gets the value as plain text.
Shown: 22 °C
